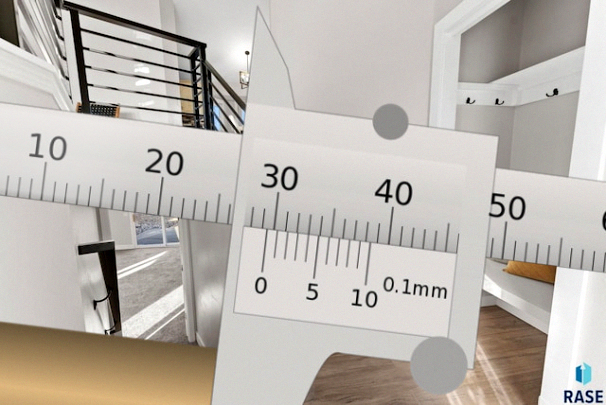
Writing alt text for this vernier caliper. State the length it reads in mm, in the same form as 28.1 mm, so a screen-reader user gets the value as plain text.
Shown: 29.4 mm
